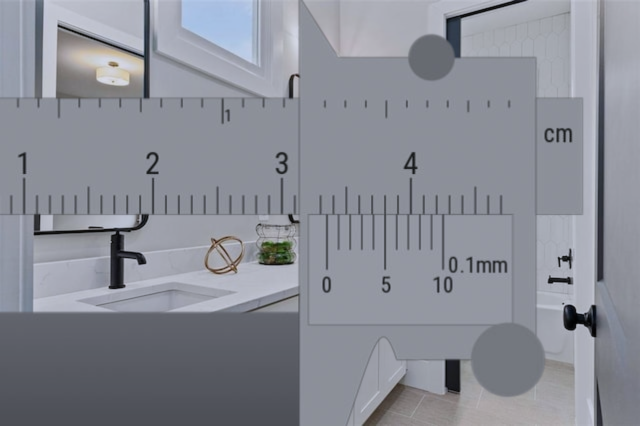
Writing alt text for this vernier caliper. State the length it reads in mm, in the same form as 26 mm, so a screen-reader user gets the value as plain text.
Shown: 33.5 mm
